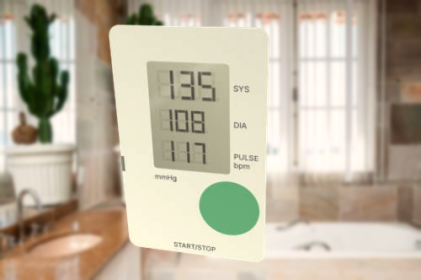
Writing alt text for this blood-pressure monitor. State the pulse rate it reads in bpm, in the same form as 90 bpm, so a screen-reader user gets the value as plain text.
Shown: 117 bpm
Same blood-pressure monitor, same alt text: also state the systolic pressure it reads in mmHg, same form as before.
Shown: 135 mmHg
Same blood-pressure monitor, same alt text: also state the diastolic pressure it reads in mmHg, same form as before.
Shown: 108 mmHg
